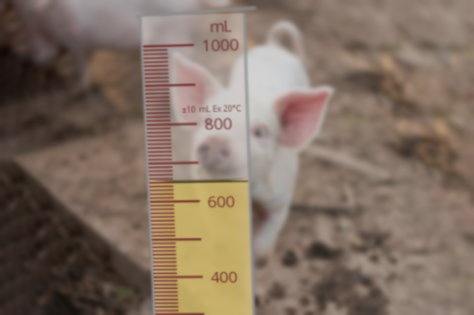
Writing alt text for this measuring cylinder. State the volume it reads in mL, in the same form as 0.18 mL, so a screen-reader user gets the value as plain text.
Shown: 650 mL
